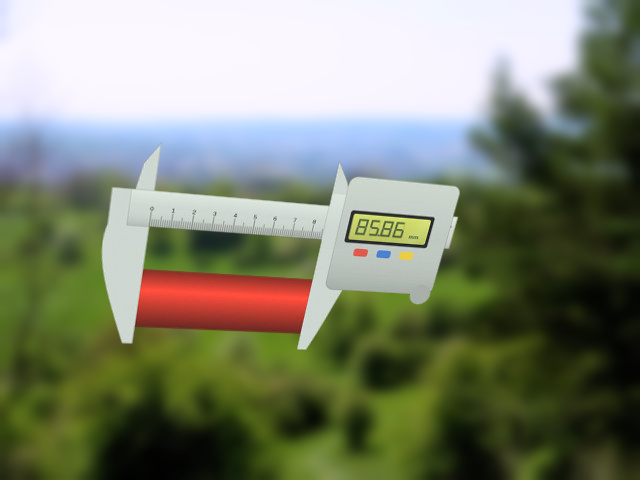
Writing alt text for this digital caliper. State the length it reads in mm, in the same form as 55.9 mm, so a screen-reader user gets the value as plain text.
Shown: 85.86 mm
